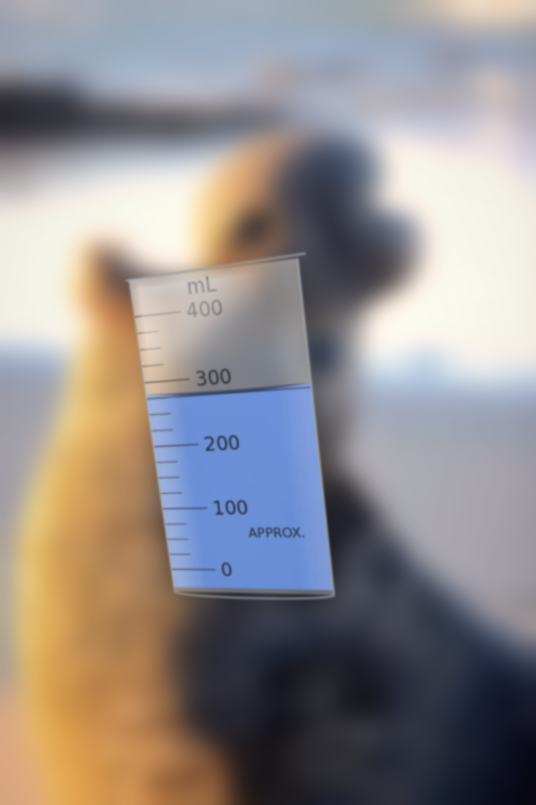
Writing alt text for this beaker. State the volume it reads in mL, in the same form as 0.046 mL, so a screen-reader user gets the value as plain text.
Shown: 275 mL
